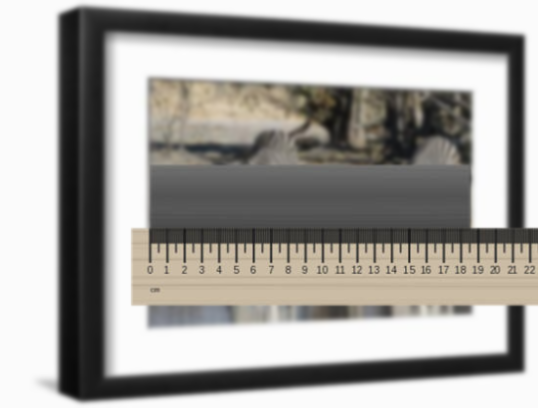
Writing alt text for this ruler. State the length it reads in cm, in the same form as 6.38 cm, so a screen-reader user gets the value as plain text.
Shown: 18.5 cm
